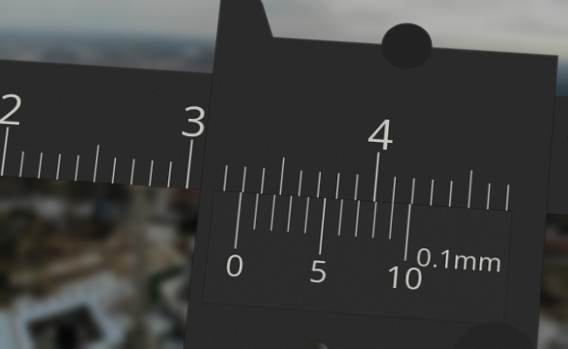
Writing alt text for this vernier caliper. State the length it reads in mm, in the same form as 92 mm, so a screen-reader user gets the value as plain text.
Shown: 32.9 mm
